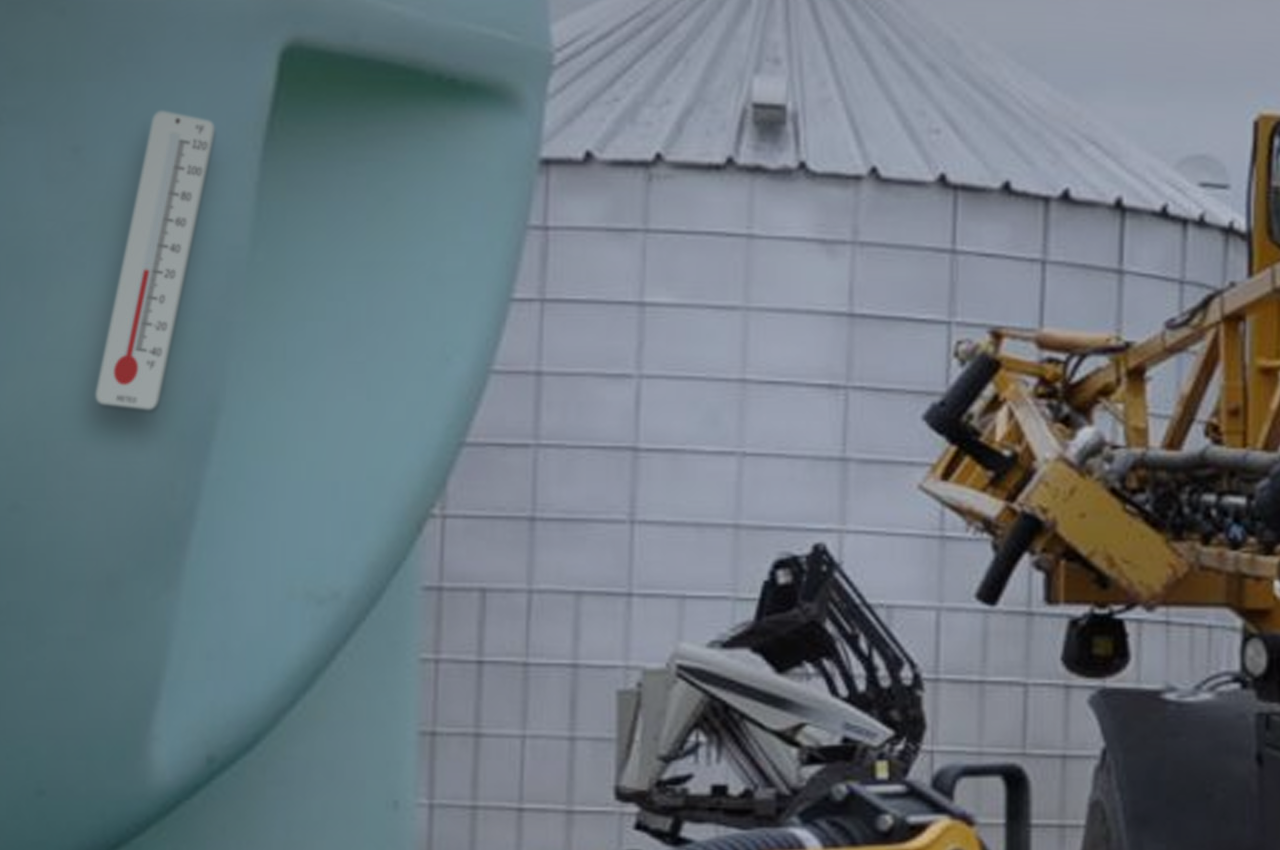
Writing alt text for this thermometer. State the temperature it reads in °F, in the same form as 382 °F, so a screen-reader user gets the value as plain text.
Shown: 20 °F
